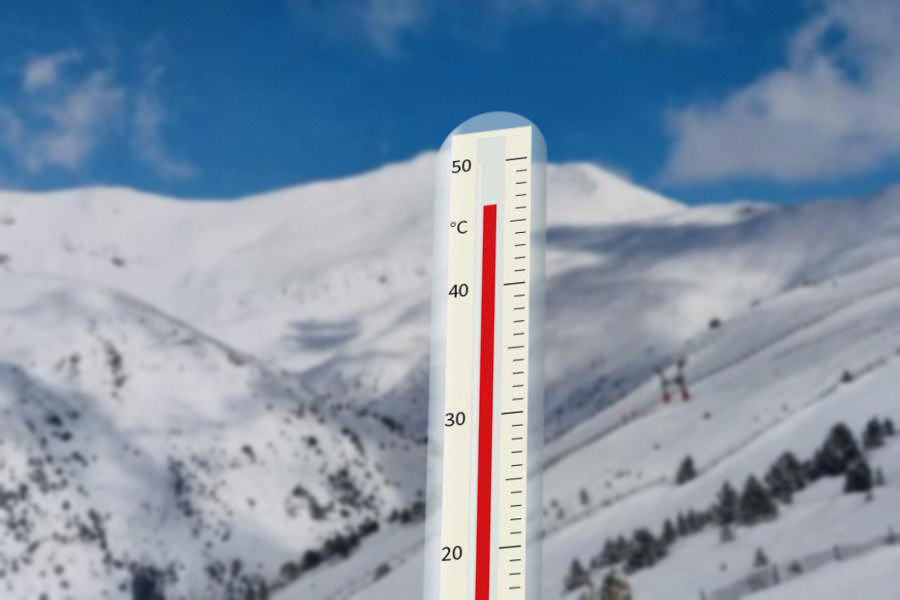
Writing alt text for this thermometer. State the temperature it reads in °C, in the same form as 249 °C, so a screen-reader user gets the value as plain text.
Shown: 46.5 °C
